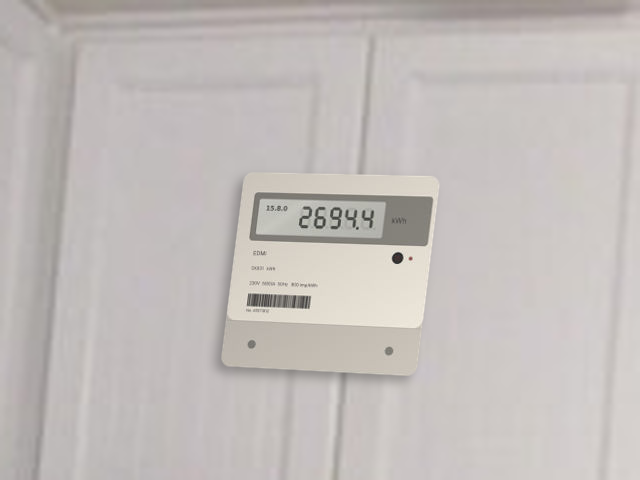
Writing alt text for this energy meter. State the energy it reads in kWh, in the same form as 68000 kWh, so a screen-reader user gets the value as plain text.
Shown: 2694.4 kWh
